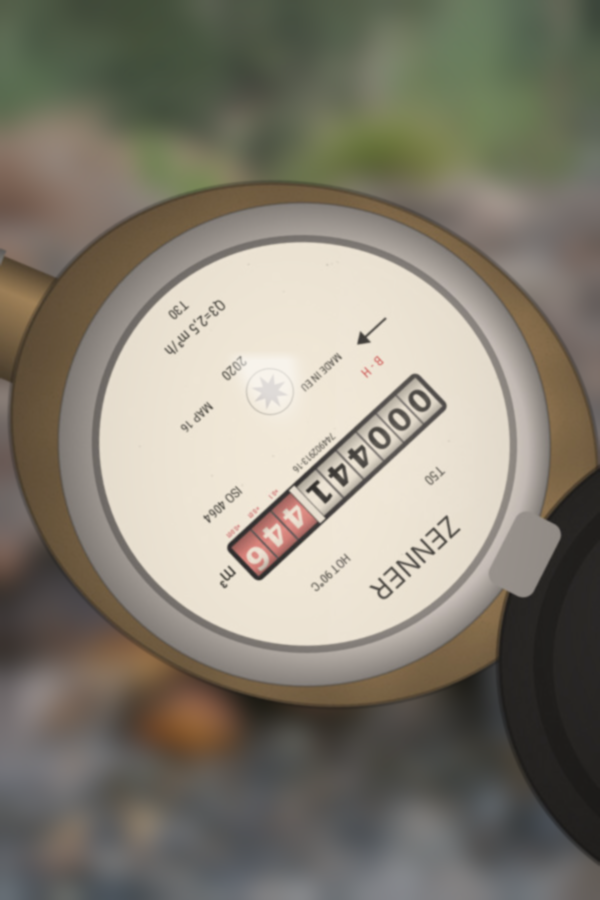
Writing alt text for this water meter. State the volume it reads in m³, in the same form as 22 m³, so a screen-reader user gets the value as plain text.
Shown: 441.446 m³
